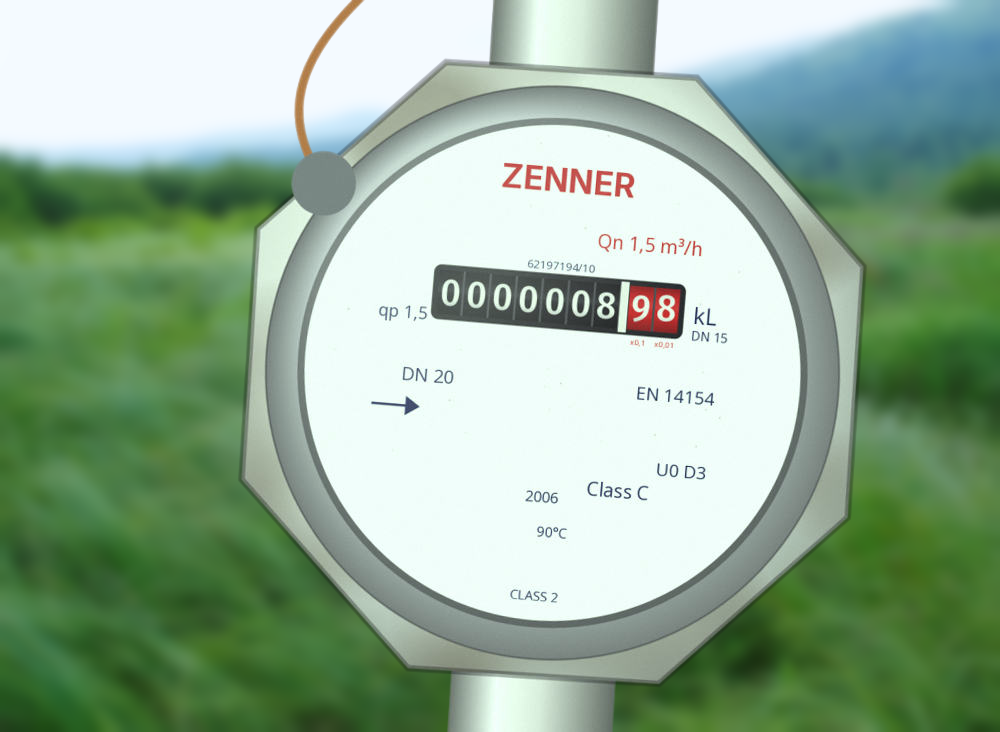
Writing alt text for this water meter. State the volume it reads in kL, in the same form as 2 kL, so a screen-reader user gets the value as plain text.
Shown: 8.98 kL
